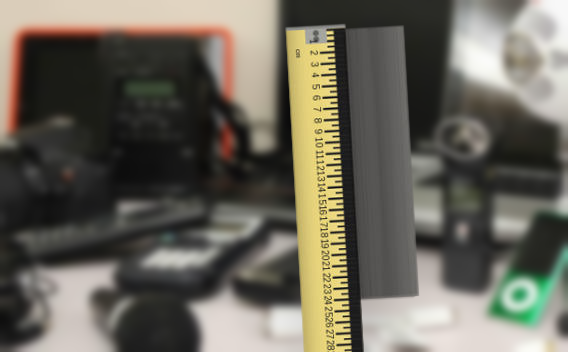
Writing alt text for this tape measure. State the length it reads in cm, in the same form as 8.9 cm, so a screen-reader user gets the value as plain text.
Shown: 24 cm
